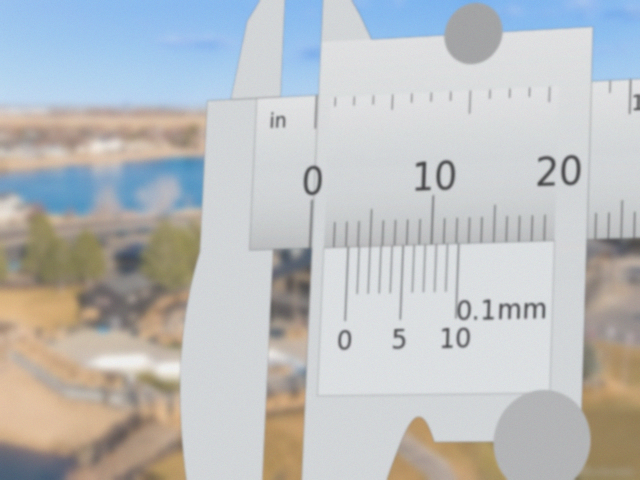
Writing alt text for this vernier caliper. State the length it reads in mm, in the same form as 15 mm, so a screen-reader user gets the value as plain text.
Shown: 3.2 mm
